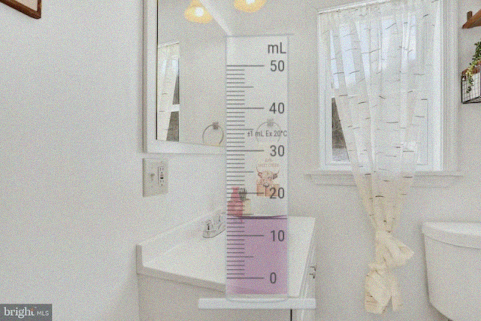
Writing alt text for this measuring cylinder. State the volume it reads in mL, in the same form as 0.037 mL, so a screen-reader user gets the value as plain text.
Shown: 14 mL
